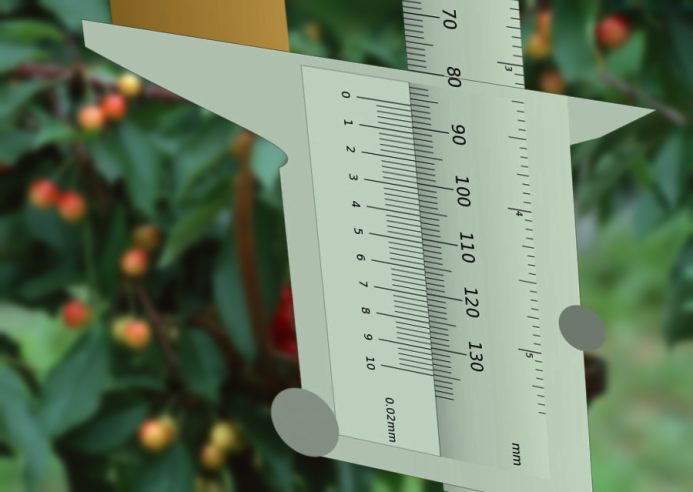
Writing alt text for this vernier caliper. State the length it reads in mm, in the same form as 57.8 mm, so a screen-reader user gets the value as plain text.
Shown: 86.2 mm
